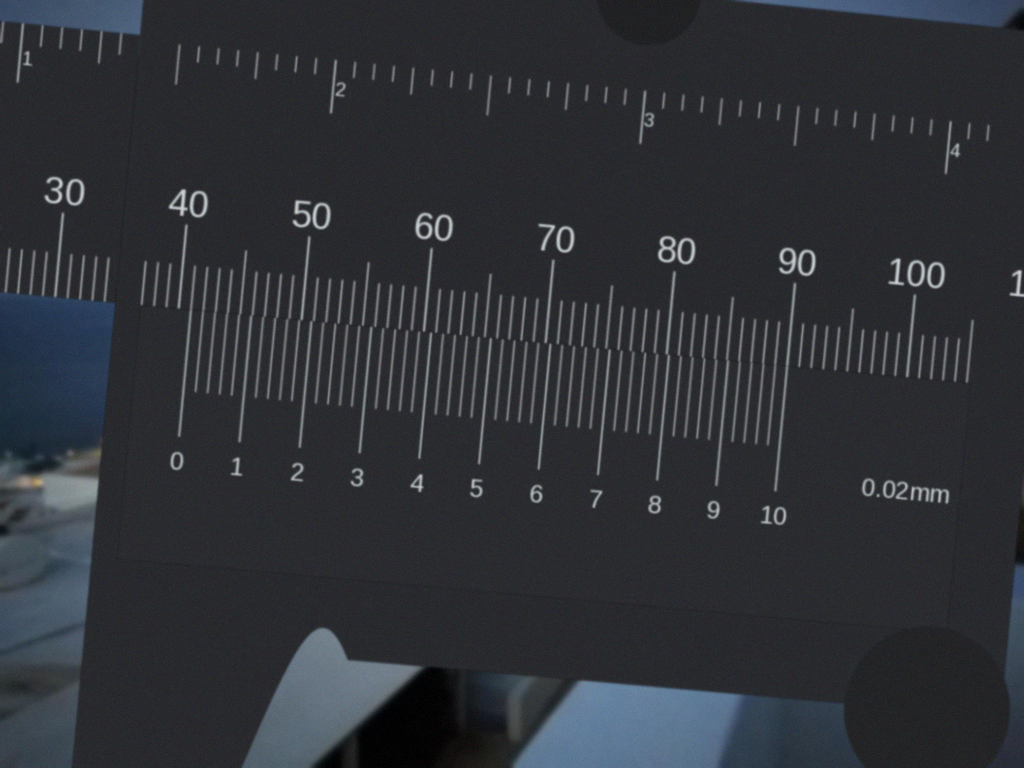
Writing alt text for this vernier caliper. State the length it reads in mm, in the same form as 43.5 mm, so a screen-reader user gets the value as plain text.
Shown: 41.0 mm
